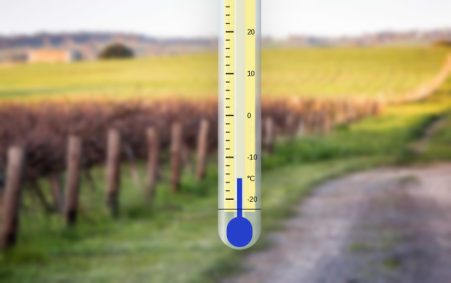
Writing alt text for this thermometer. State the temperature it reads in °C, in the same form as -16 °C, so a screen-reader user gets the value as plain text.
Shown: -15 °C
